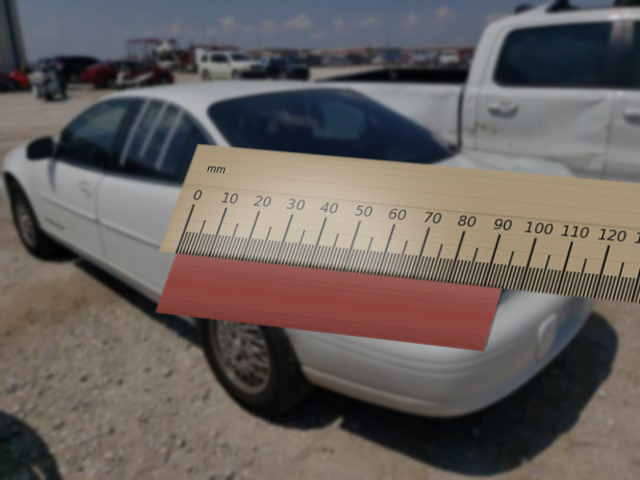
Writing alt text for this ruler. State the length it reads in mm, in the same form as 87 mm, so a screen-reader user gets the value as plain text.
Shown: 95 mm
